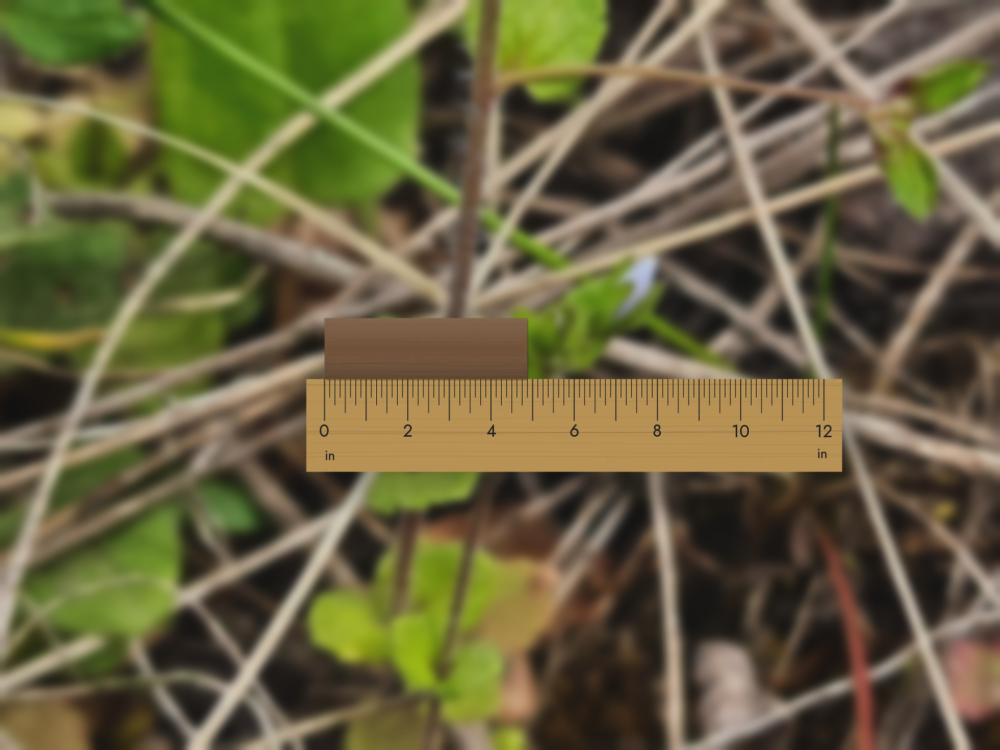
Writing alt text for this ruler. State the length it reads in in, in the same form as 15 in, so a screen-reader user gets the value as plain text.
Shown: 4.875 in
